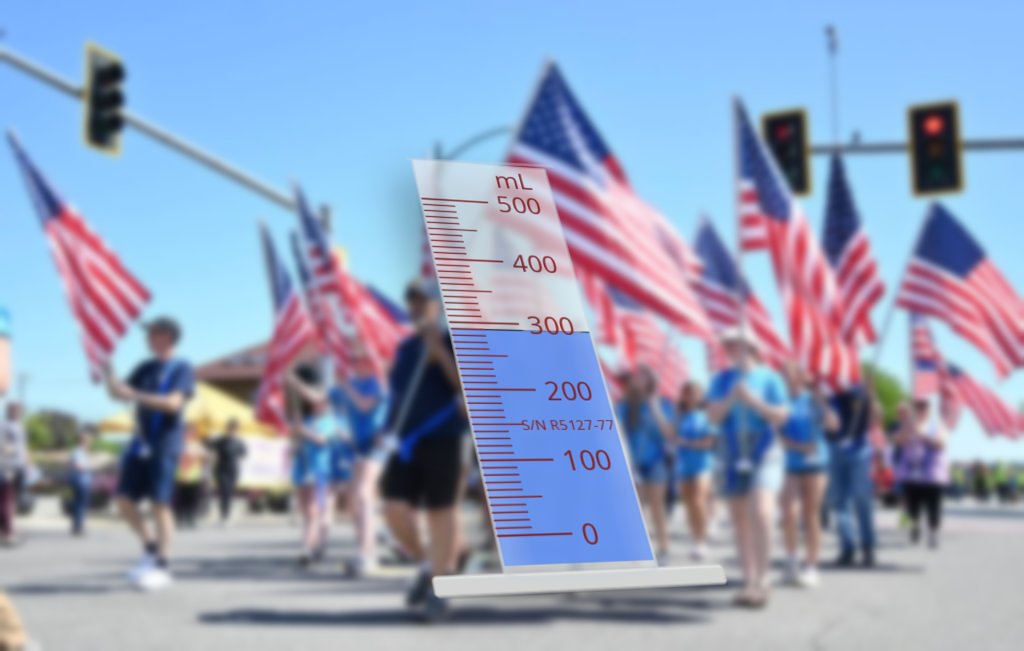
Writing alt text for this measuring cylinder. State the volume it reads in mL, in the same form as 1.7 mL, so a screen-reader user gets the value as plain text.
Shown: 290 mL
